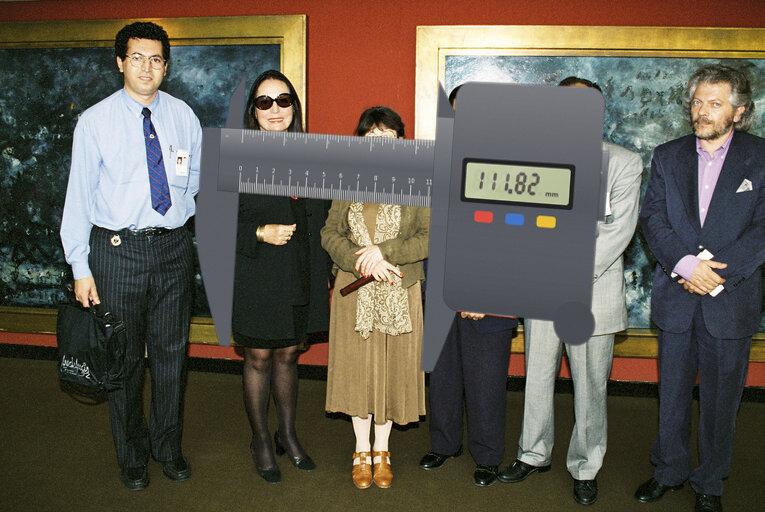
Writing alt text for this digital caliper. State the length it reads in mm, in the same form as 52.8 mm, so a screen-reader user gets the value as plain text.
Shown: 111.82 mm
